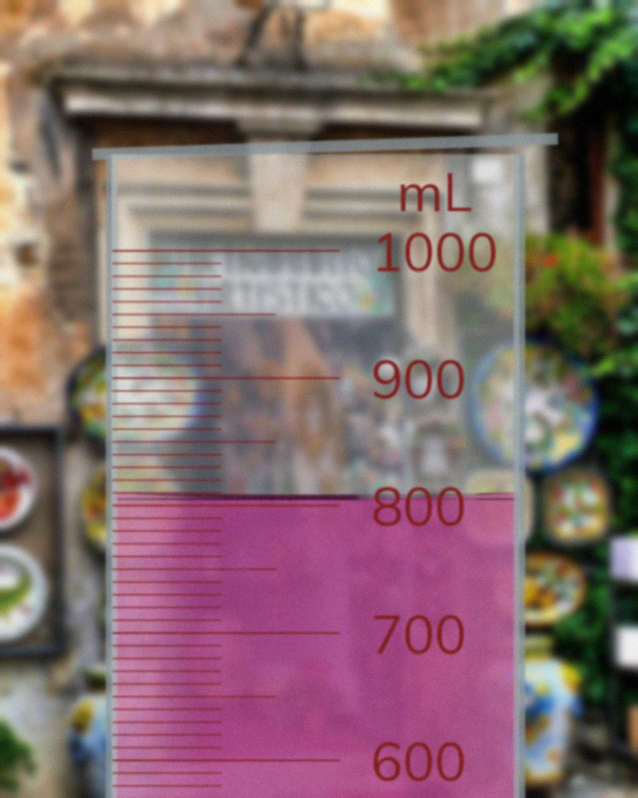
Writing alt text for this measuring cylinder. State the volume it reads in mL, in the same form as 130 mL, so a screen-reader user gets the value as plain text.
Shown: 805 mL
